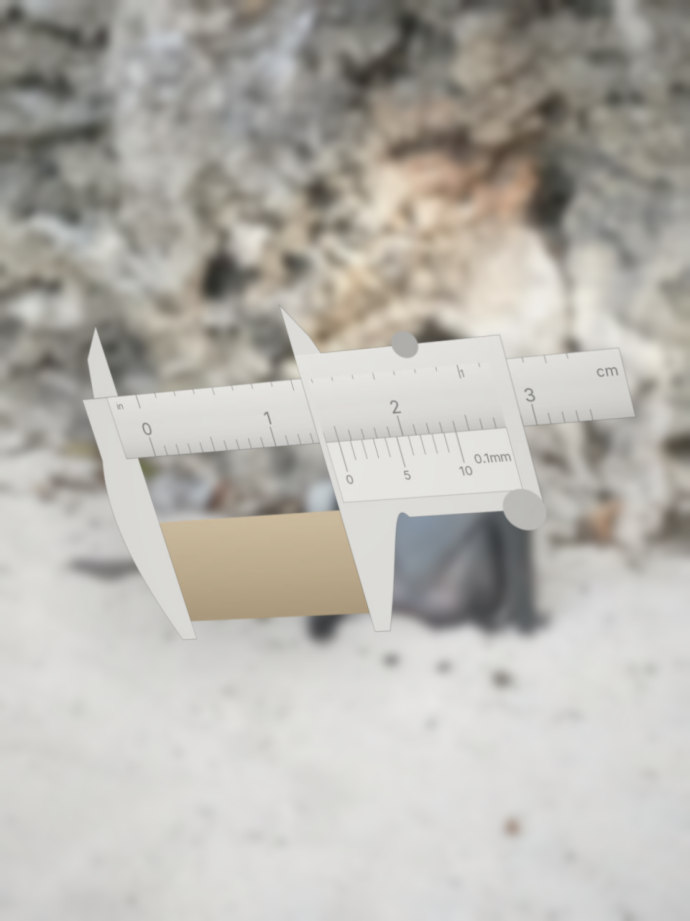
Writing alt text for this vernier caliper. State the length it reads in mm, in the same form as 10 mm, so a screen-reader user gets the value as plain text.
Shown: 15.0 mm
